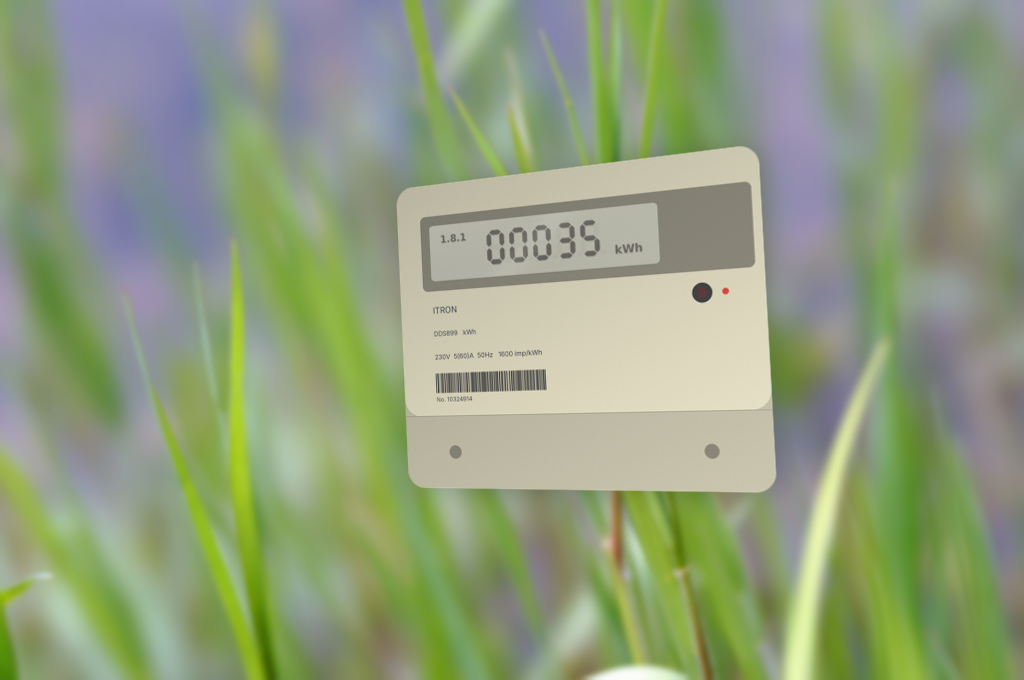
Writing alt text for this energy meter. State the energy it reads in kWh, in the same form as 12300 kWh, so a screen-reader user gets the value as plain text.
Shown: 35 kWh
